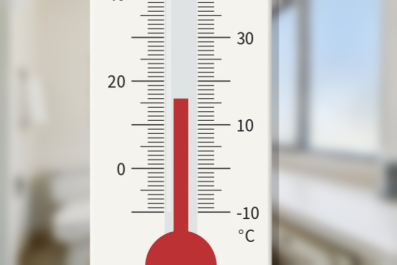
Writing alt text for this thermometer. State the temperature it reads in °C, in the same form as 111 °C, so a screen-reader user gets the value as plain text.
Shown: 16 °C
